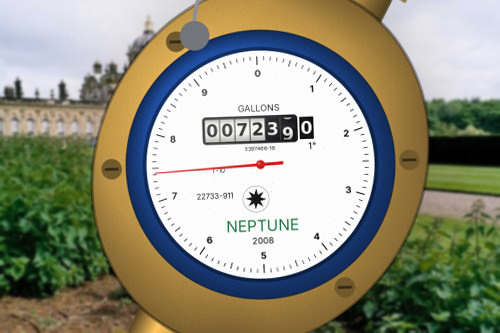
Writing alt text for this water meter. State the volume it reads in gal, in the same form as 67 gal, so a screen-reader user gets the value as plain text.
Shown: 72387.4 gal
